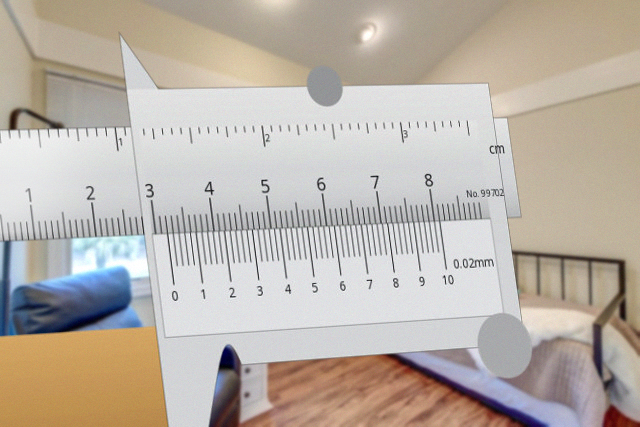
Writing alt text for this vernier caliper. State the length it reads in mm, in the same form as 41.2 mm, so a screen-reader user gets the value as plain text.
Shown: 32.0 mm
